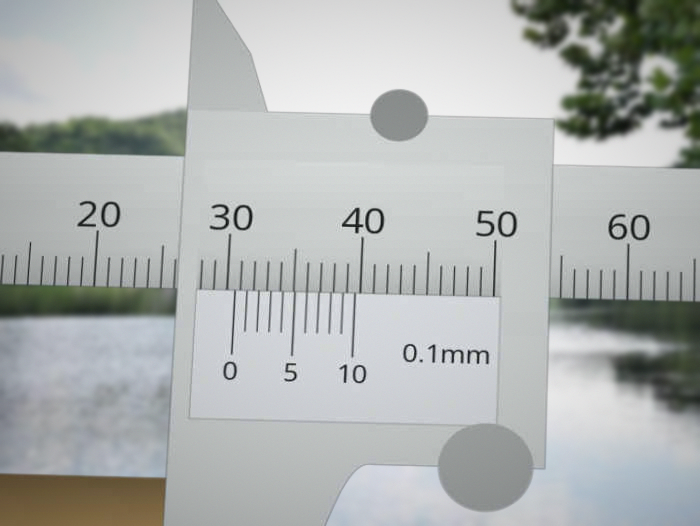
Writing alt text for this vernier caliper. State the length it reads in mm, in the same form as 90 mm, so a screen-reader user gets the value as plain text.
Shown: 30.6 mm
